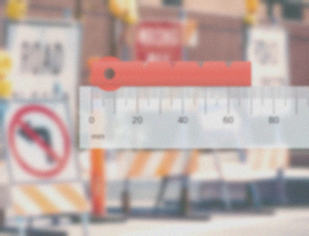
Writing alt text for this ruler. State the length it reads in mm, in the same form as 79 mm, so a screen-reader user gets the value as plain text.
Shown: 70 mm
